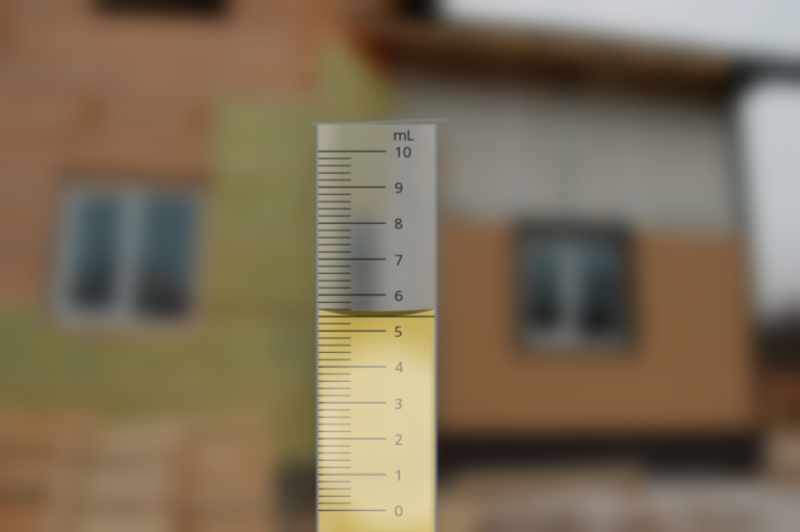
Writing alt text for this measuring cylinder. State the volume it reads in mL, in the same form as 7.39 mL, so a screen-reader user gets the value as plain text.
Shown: 5.4 mL
